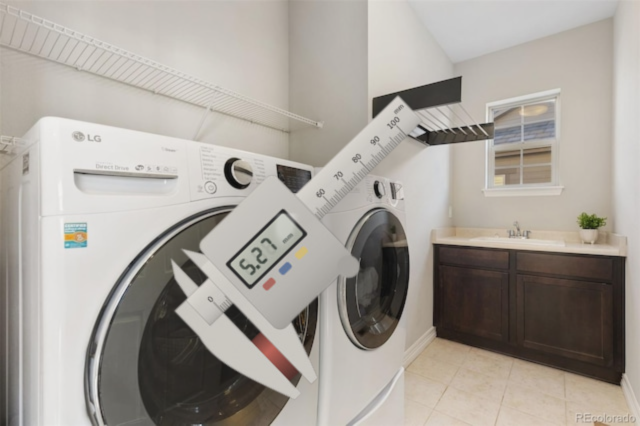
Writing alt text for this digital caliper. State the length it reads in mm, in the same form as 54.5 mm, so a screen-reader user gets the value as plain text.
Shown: 5.27 mm
